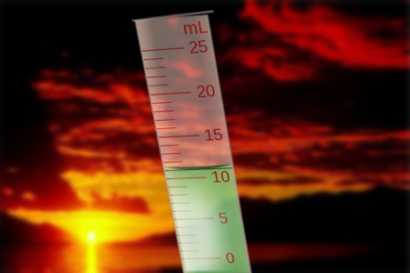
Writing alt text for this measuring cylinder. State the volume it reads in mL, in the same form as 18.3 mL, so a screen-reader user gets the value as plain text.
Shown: 11 mL
